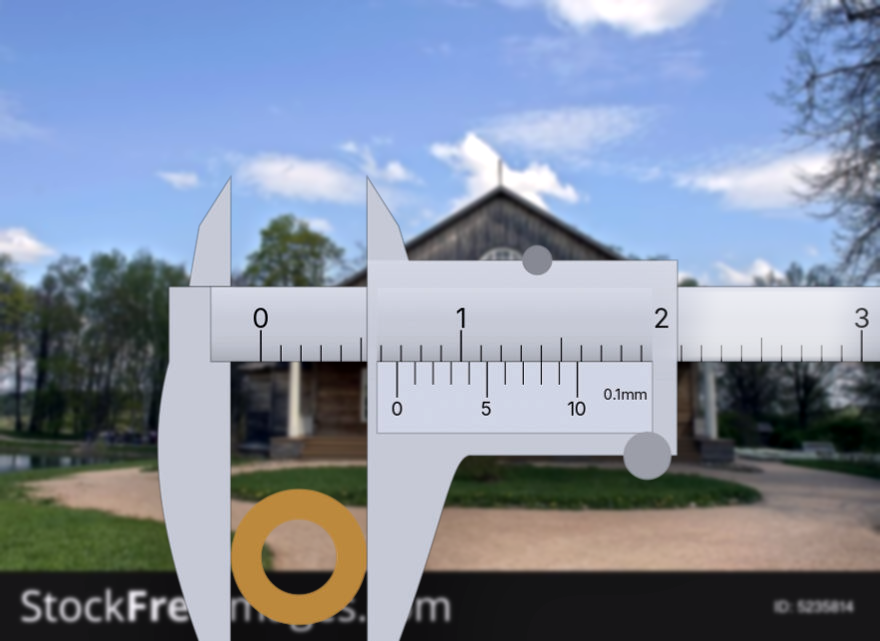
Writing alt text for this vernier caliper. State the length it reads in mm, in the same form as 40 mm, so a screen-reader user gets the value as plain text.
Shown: 6.8 mm
